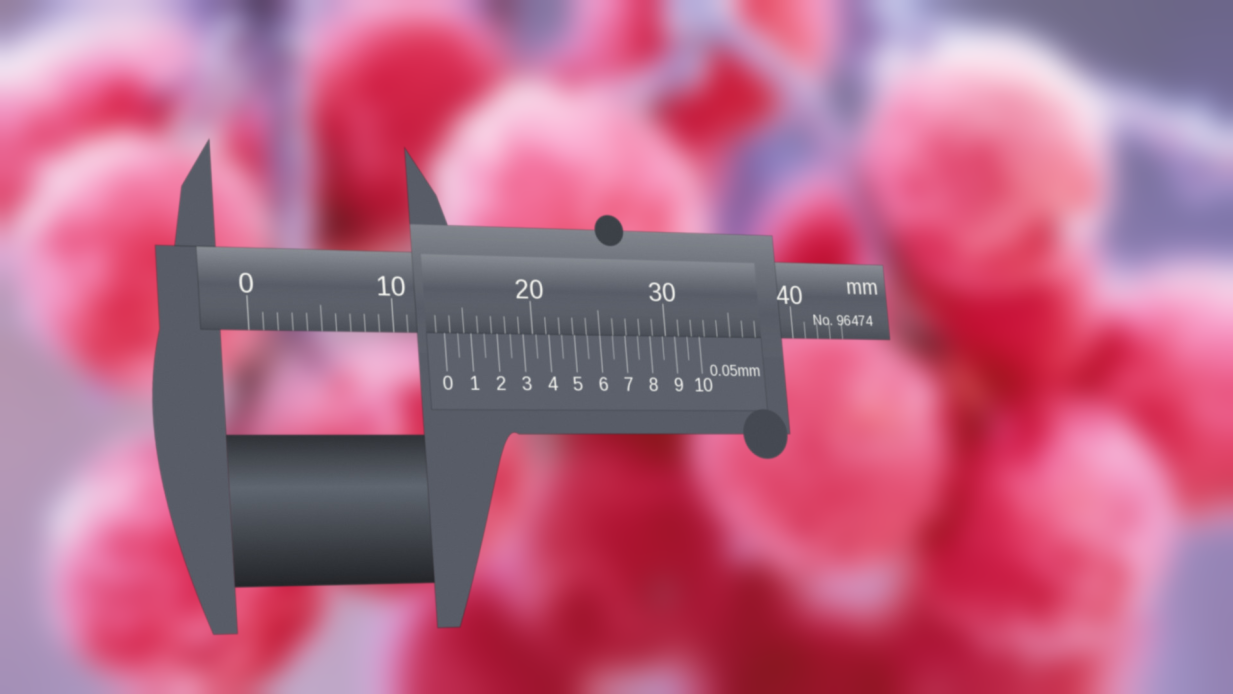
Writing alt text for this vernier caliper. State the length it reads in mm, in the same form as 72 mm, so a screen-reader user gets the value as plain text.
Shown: 13.6 mm
